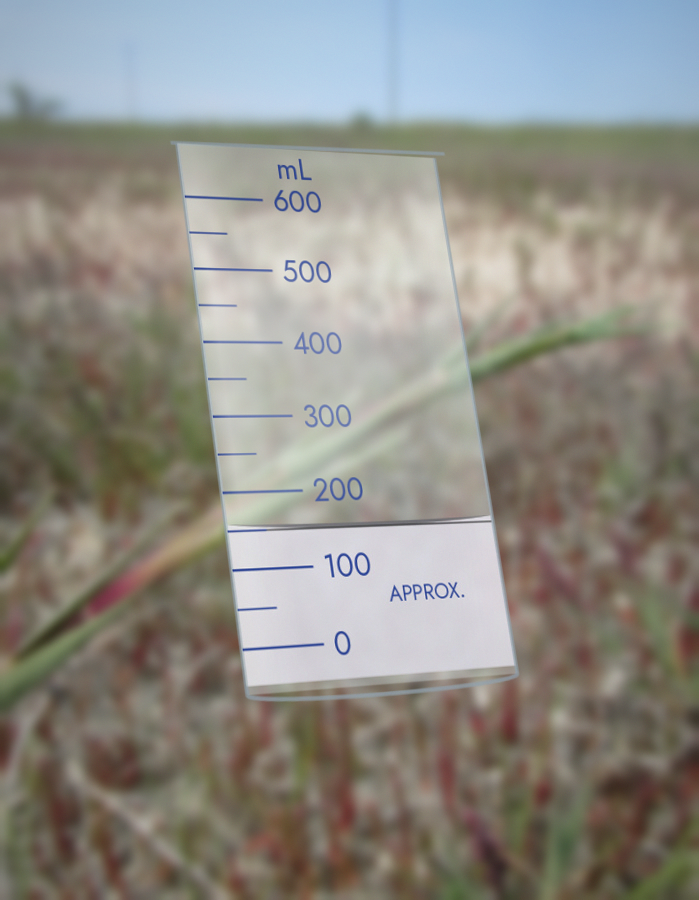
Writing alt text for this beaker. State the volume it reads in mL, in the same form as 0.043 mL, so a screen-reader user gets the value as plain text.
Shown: 150 mL
